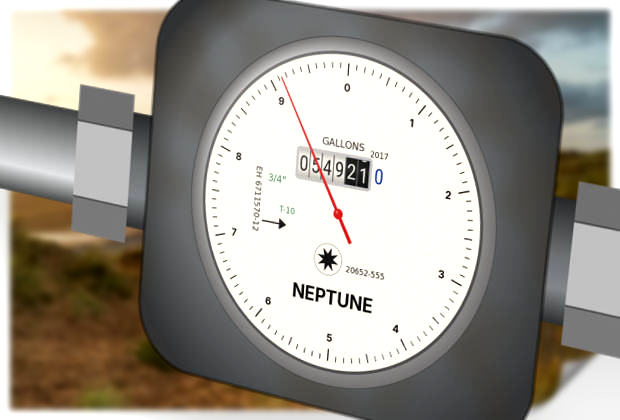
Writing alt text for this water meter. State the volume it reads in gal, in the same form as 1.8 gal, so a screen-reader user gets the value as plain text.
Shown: 549209.1 gal
